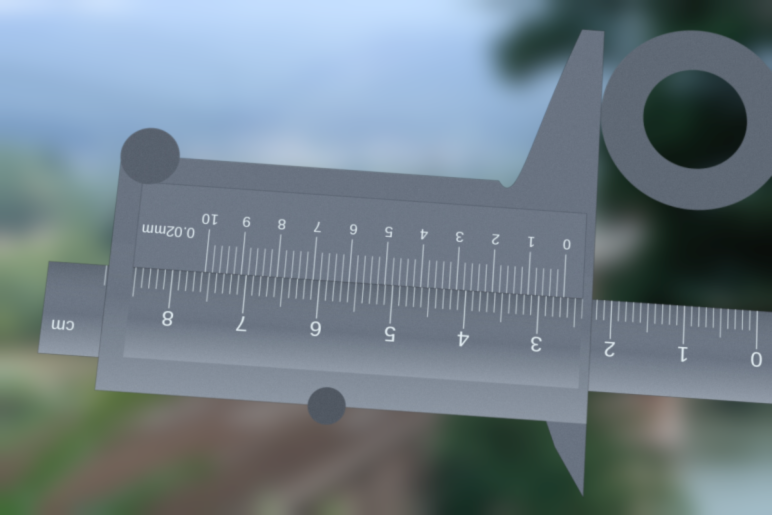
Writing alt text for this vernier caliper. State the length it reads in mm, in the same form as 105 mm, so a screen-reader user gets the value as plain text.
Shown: 26.6 mm
